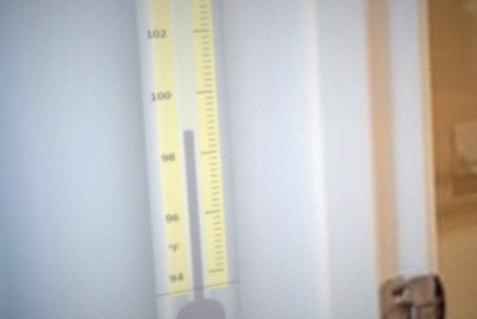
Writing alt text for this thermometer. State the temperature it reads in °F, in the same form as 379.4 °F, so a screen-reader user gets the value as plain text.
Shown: 98.8 °F
